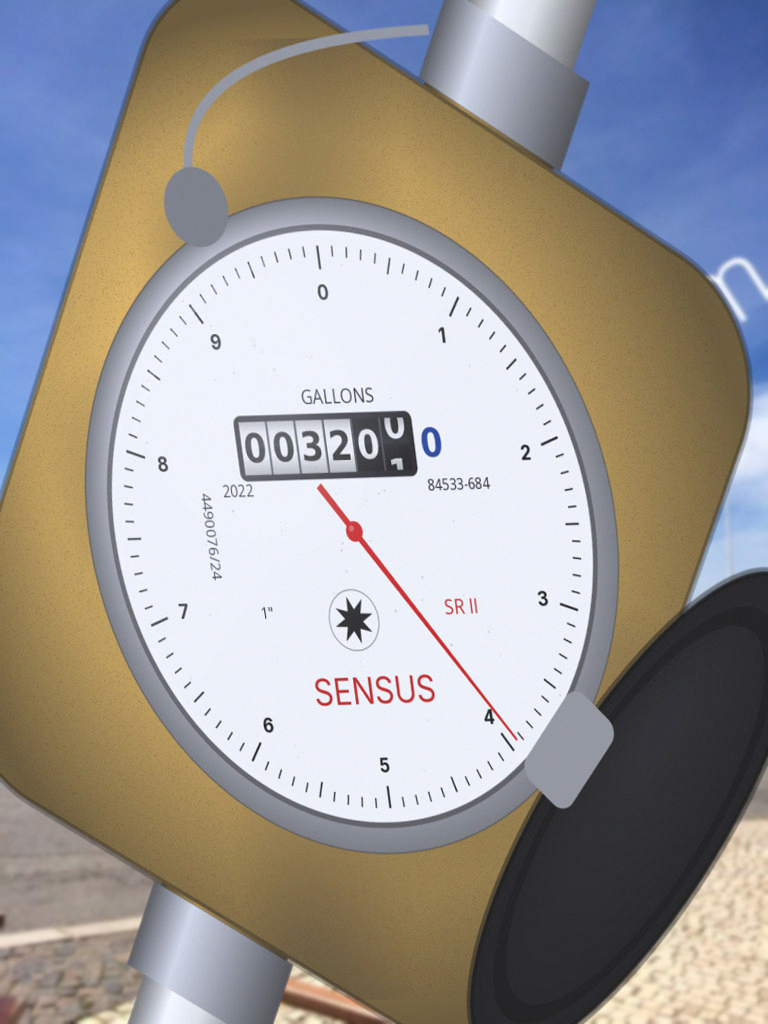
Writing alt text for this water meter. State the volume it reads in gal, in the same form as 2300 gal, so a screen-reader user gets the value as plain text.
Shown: 32003.9 gal
